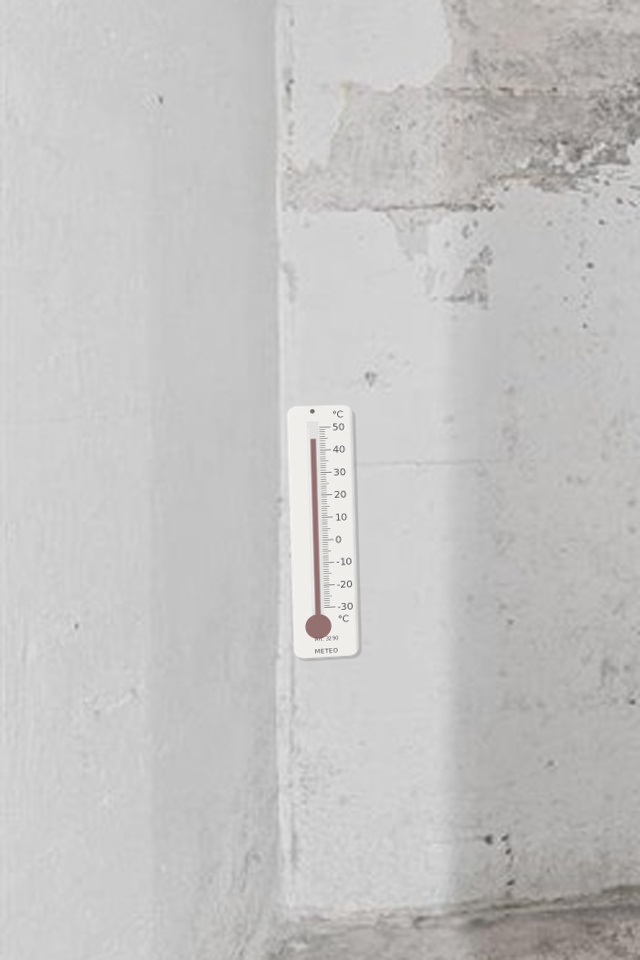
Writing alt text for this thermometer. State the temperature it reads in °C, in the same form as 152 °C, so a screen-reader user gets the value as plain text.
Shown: 45 °C
